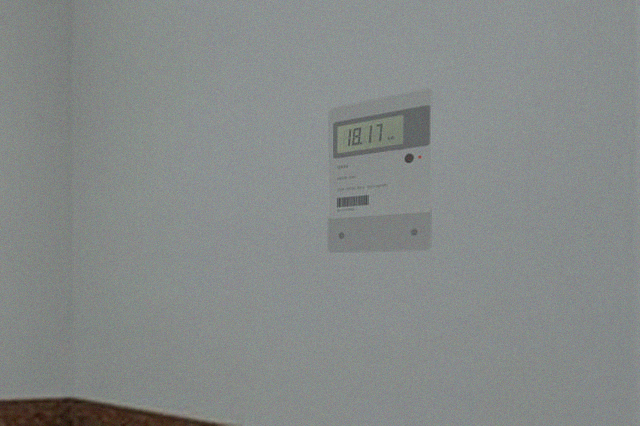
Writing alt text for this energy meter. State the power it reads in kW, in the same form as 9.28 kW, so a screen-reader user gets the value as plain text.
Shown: 18.17 kW
